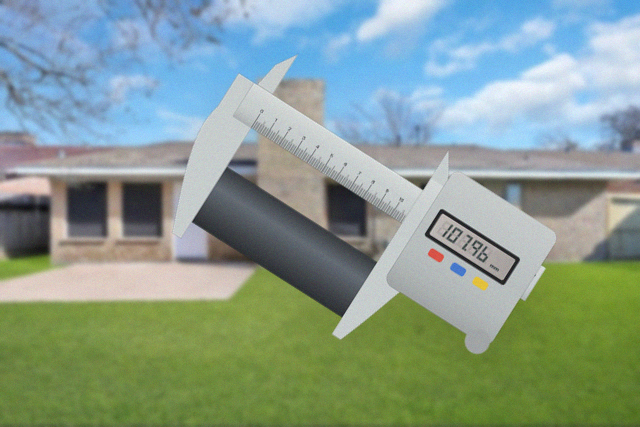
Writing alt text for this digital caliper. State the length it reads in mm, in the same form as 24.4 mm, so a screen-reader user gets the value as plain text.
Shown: 107.96 mm
